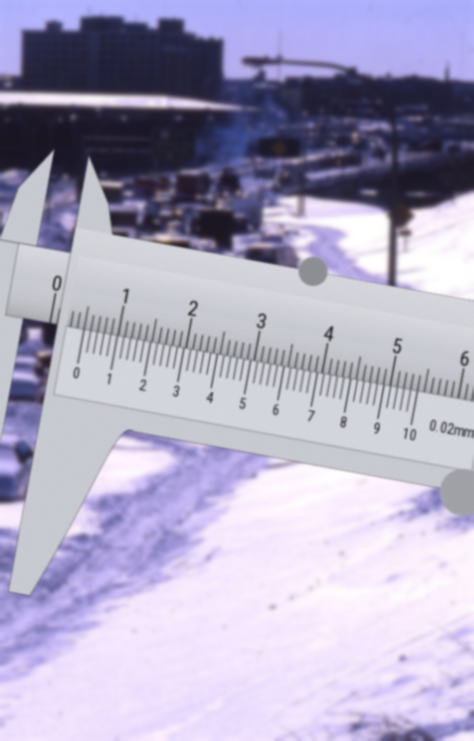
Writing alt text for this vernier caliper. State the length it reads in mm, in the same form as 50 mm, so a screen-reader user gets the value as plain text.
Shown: 5.0 mm
